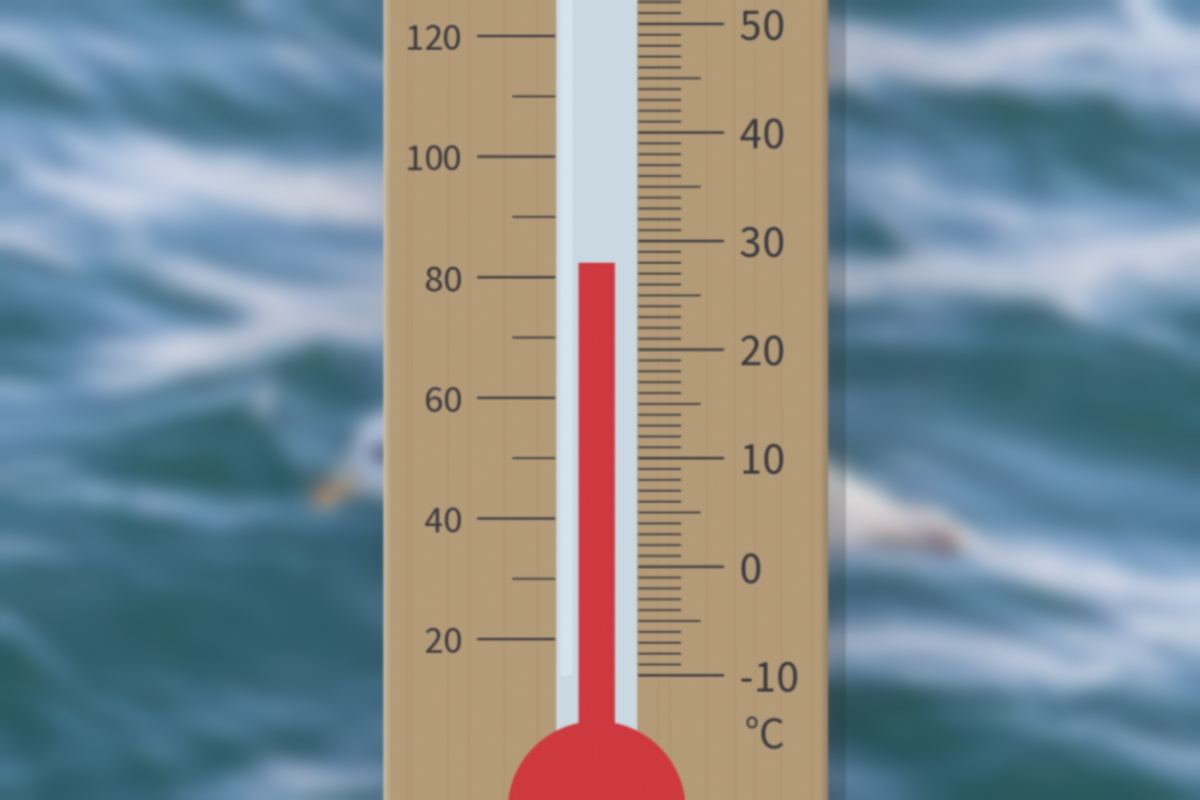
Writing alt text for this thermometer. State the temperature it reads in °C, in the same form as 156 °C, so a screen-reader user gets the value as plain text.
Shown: 28 °C
